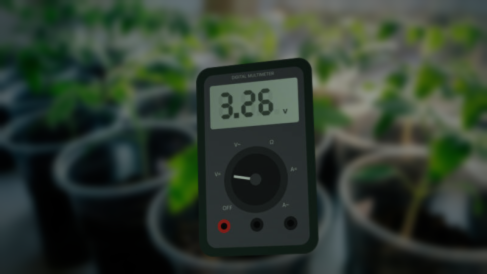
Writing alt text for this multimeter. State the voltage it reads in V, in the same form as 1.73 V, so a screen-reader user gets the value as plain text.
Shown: 3.26 V
